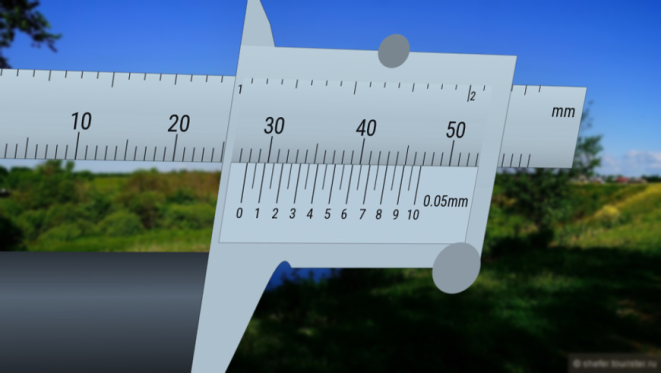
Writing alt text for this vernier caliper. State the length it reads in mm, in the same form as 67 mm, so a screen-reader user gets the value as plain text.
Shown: 27.8 mm
